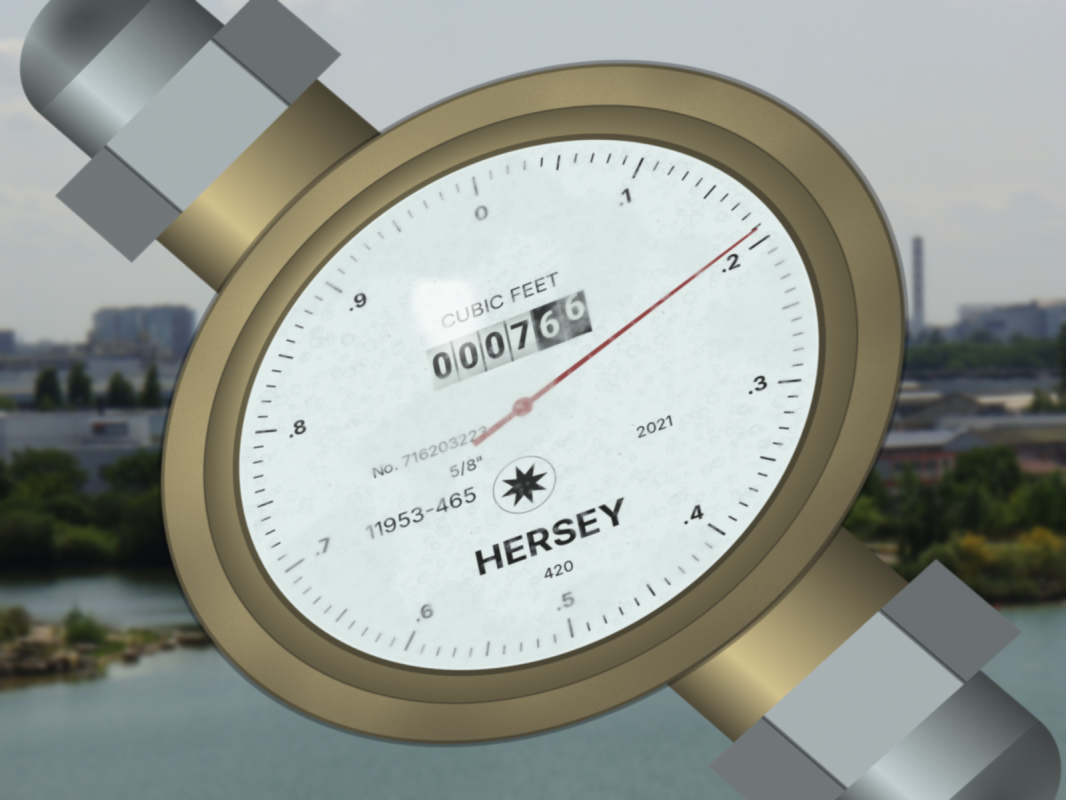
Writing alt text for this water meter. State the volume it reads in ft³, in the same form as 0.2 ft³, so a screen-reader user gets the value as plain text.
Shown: 766.19 ft³
